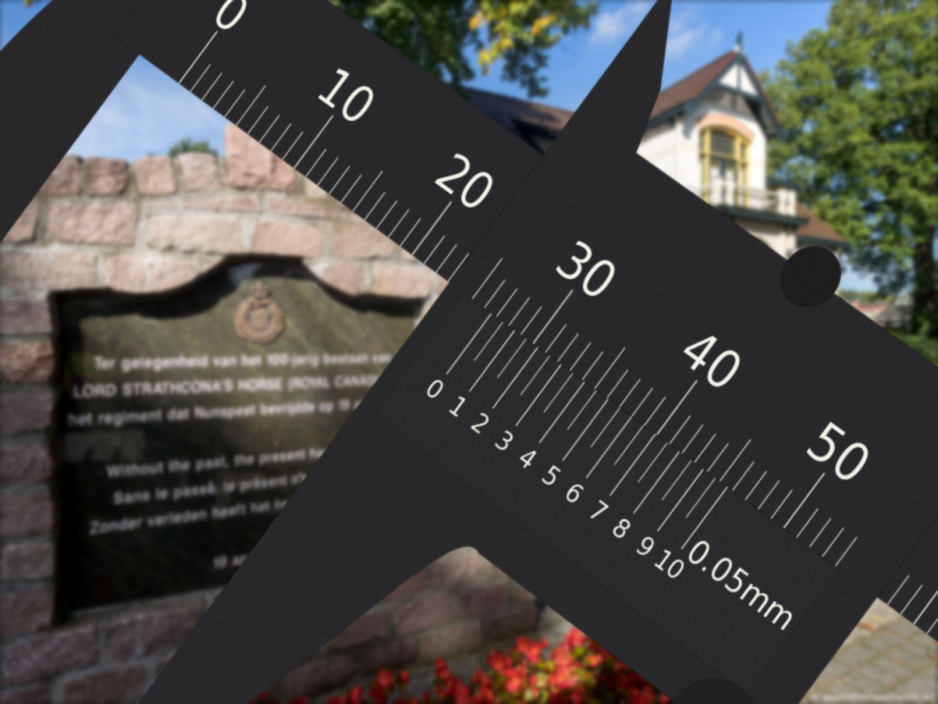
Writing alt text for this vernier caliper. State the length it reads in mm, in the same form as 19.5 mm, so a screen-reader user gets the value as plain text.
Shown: 26.6 mm
